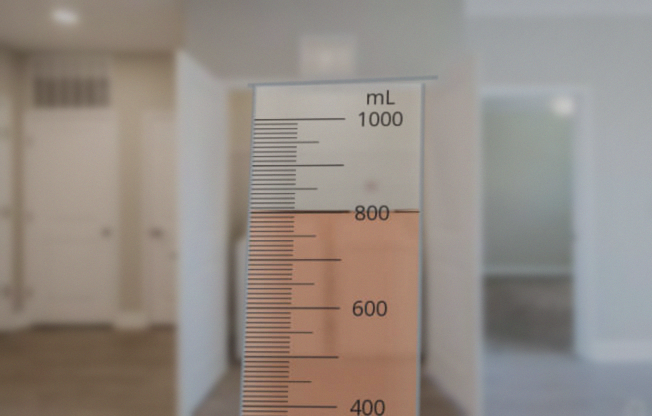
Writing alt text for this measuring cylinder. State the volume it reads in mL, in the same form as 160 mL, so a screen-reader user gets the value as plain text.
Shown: 800 mL
